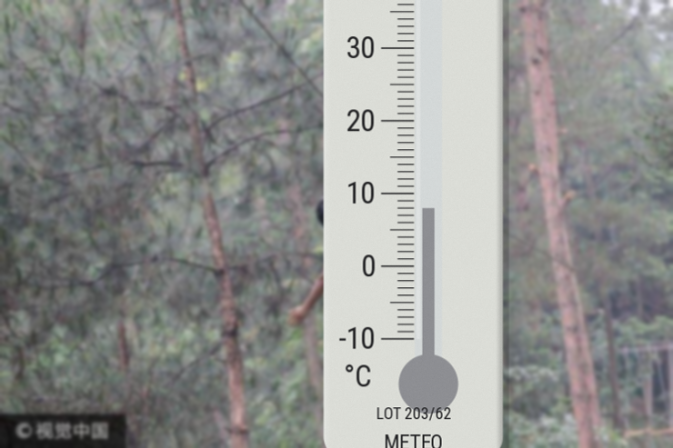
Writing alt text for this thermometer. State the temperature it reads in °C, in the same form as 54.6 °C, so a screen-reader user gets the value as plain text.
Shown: 8 °C
